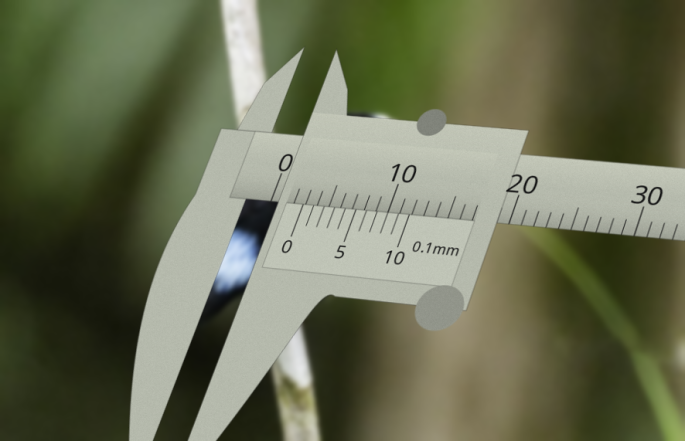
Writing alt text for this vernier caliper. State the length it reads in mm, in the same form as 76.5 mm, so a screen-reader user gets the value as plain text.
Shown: 2.8 mm
